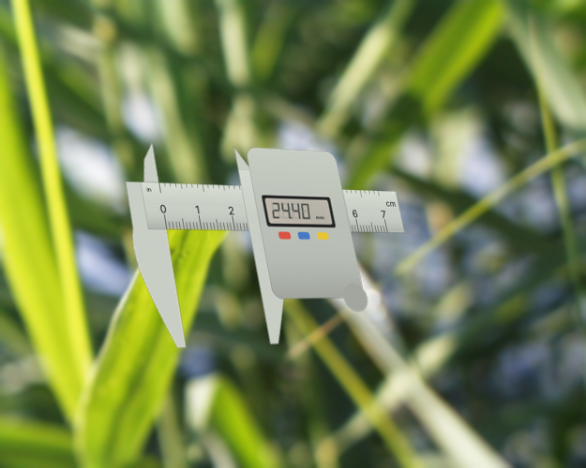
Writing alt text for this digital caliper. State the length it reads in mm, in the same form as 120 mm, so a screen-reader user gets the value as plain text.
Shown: 24.40 mm
